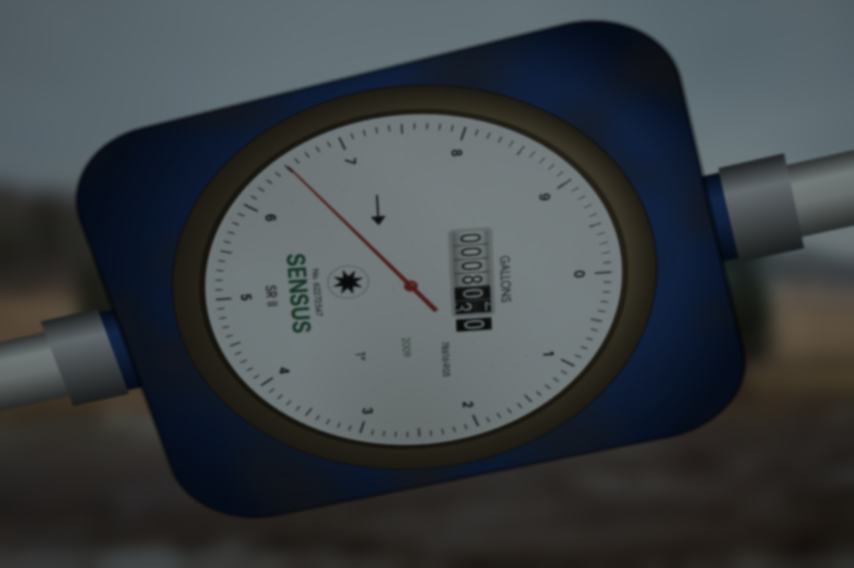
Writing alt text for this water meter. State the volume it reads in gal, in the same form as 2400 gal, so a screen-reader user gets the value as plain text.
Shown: 8026.5 gal
